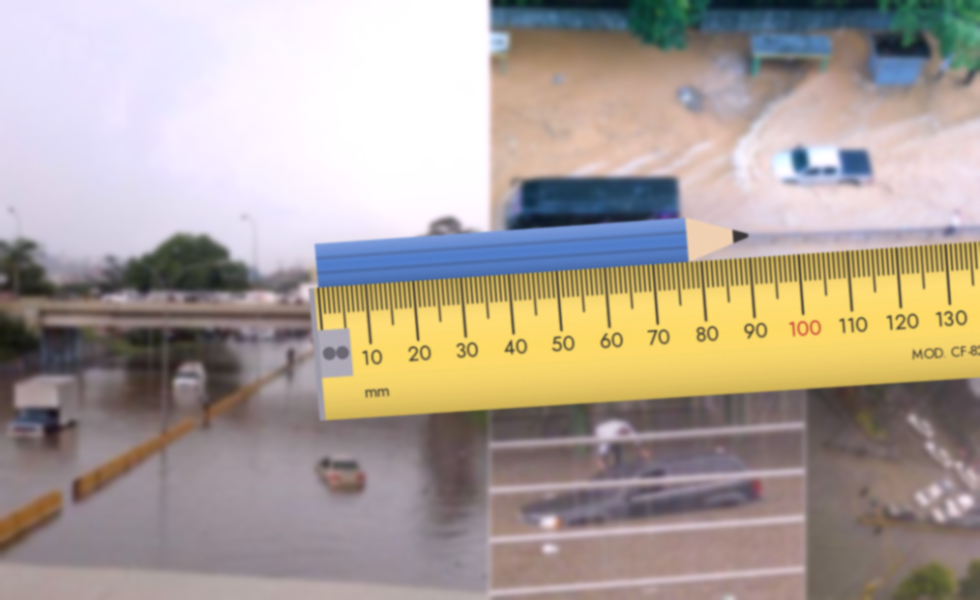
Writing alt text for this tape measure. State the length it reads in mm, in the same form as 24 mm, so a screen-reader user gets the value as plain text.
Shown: 90 mm
